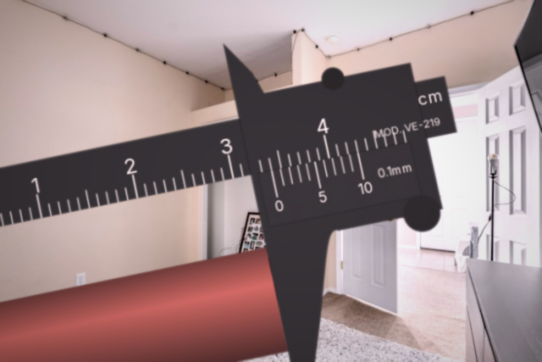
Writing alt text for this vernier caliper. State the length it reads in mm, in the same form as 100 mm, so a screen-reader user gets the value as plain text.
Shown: 34.0 mm
